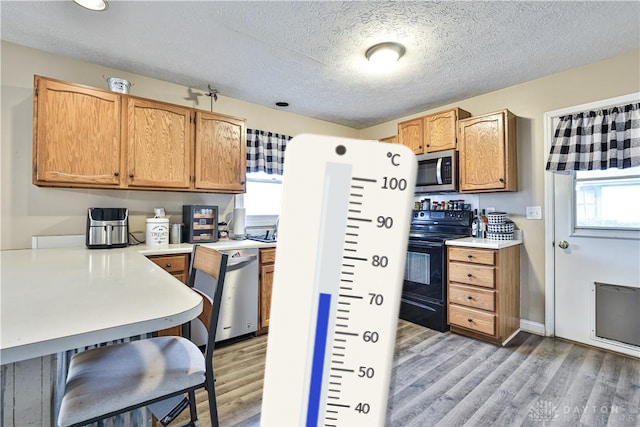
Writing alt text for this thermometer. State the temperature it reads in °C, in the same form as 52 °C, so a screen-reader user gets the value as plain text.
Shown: 70 °C
